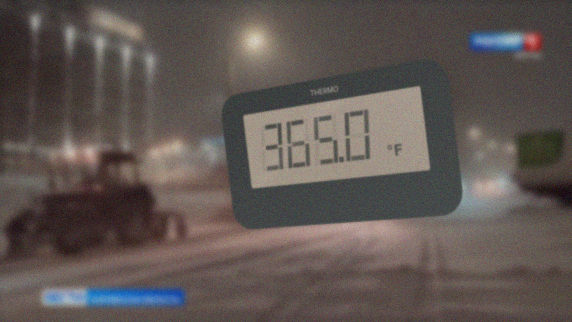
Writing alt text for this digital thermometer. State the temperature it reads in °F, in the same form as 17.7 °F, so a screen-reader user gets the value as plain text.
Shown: 365.0 °F
